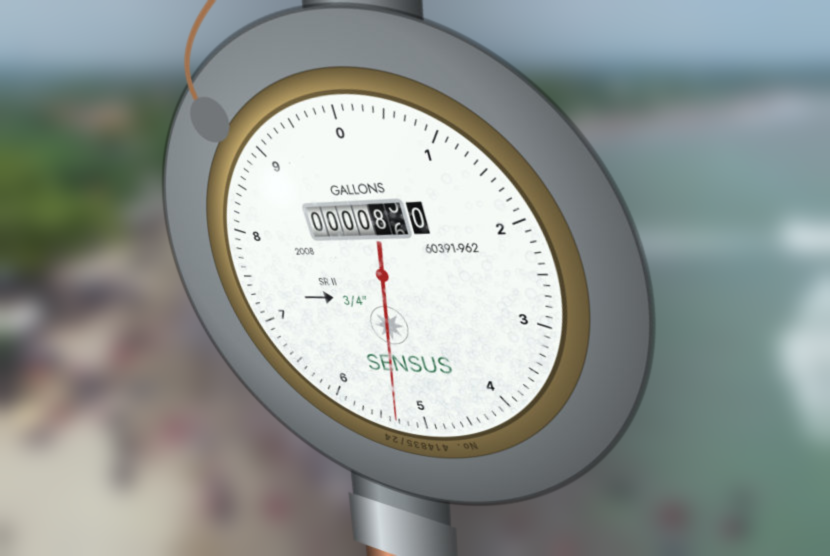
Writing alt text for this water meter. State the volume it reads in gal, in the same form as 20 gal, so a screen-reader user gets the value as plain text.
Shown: 855.3 gal
